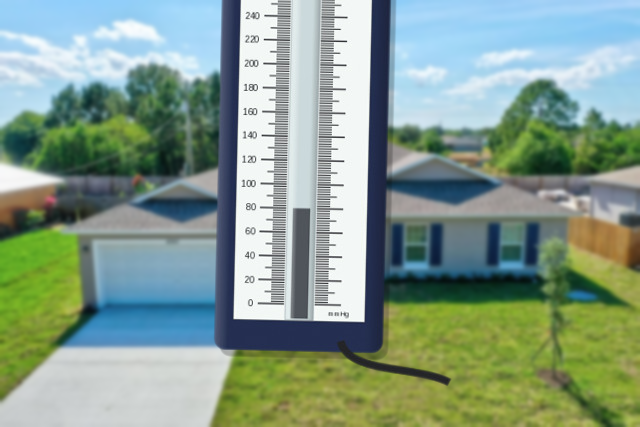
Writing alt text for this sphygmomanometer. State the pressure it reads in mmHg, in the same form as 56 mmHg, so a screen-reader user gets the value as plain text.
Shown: 80 mmHg
